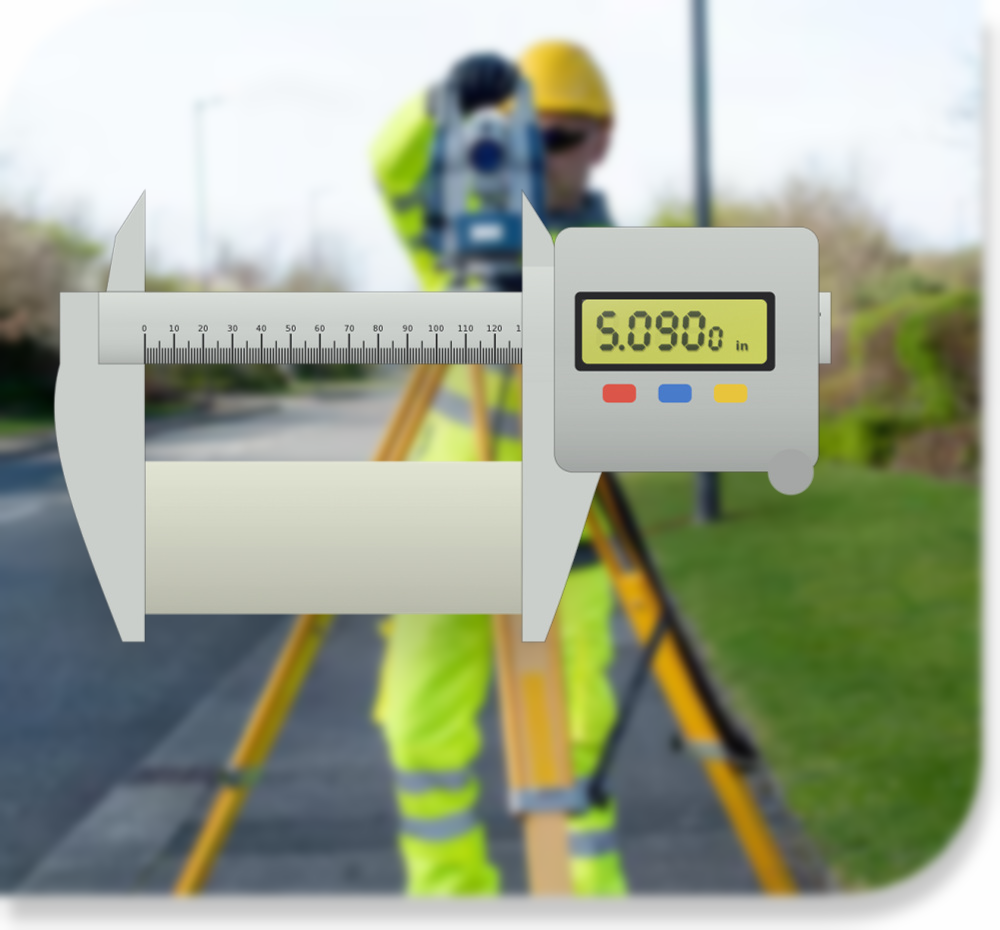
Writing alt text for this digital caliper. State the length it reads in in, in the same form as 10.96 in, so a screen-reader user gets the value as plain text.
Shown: 5.0900 in
